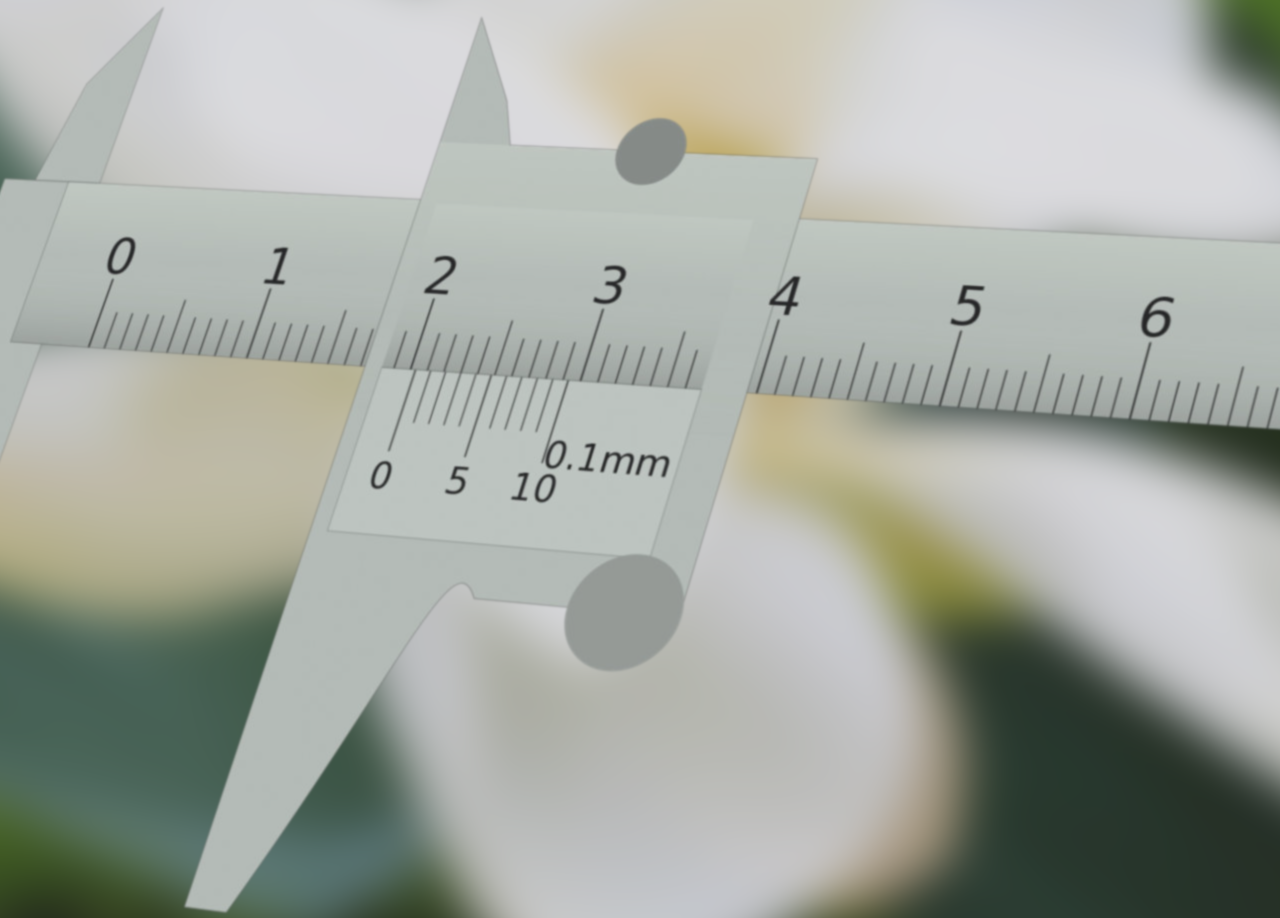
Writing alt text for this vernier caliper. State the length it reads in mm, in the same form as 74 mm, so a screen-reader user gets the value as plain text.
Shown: 20.3 mm
